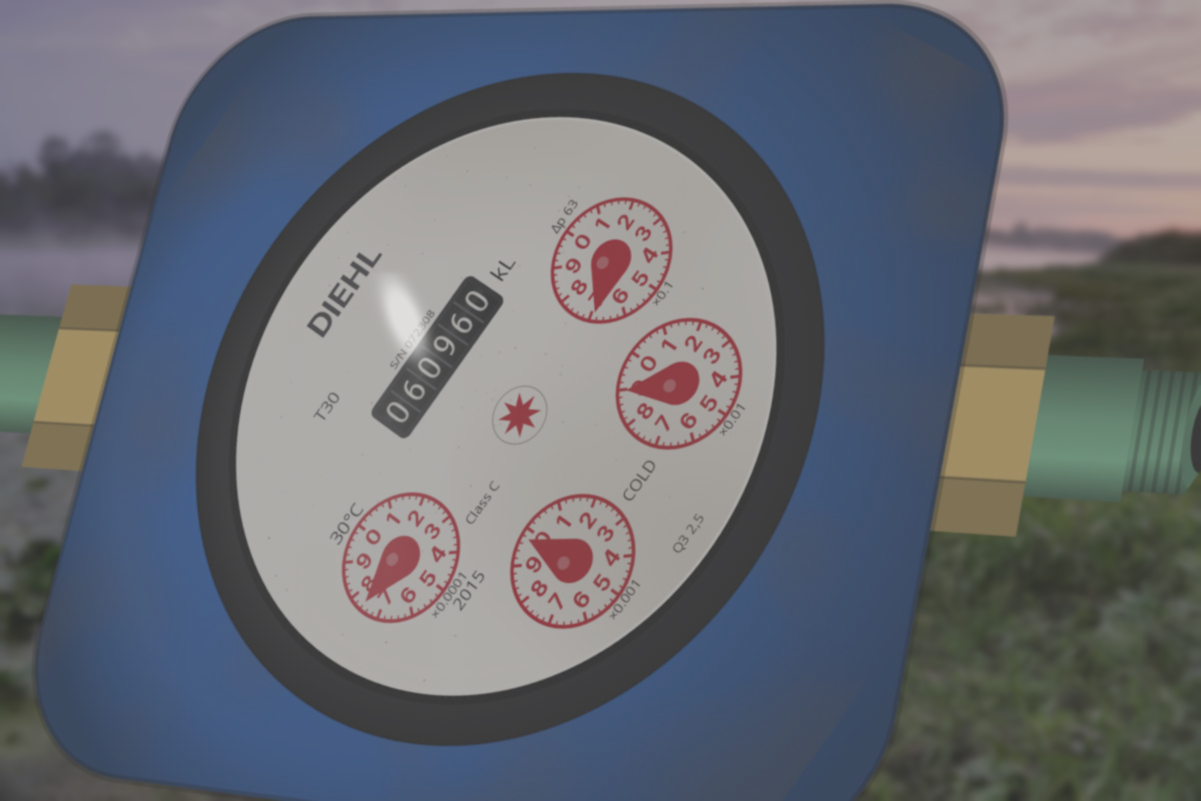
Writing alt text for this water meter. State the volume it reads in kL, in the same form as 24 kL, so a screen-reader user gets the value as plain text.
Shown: 60960.6897 kL
